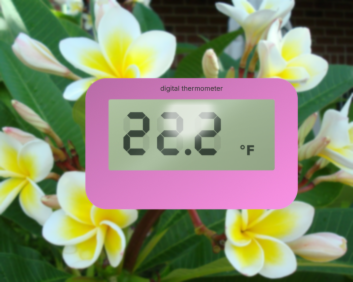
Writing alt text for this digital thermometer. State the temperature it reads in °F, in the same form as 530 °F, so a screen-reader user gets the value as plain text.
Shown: 22.2 °F
